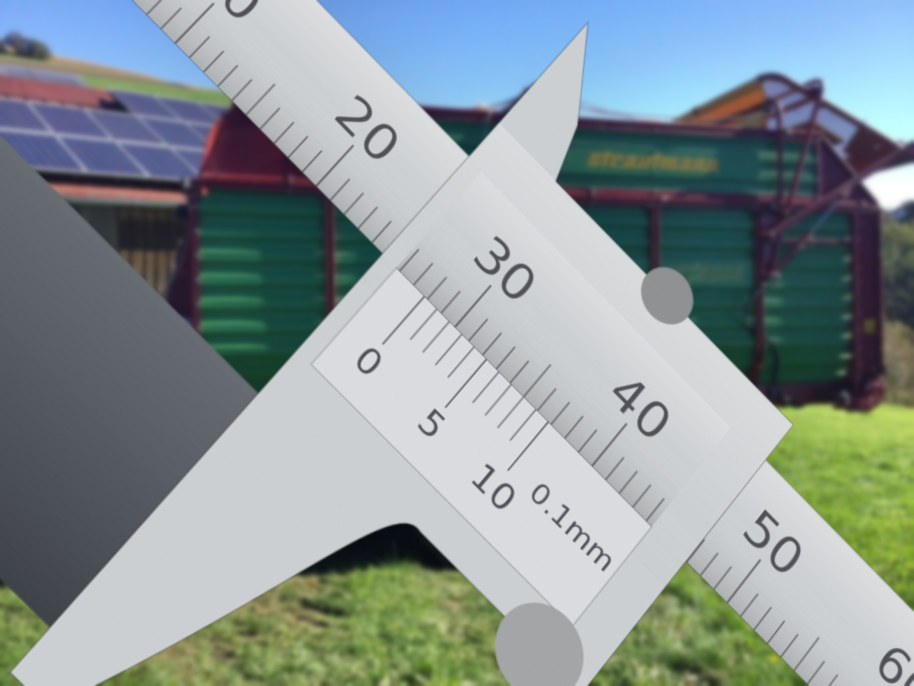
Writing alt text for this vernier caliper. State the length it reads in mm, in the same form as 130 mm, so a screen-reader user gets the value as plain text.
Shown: 27.8 mm
